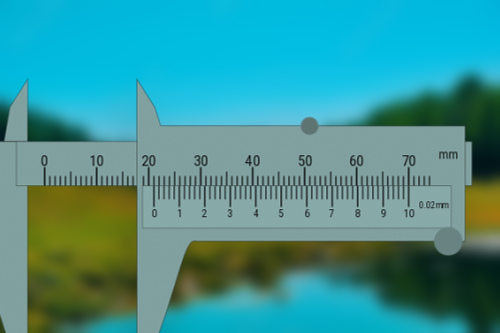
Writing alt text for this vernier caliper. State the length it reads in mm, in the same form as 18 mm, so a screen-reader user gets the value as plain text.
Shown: 21.0 mm
